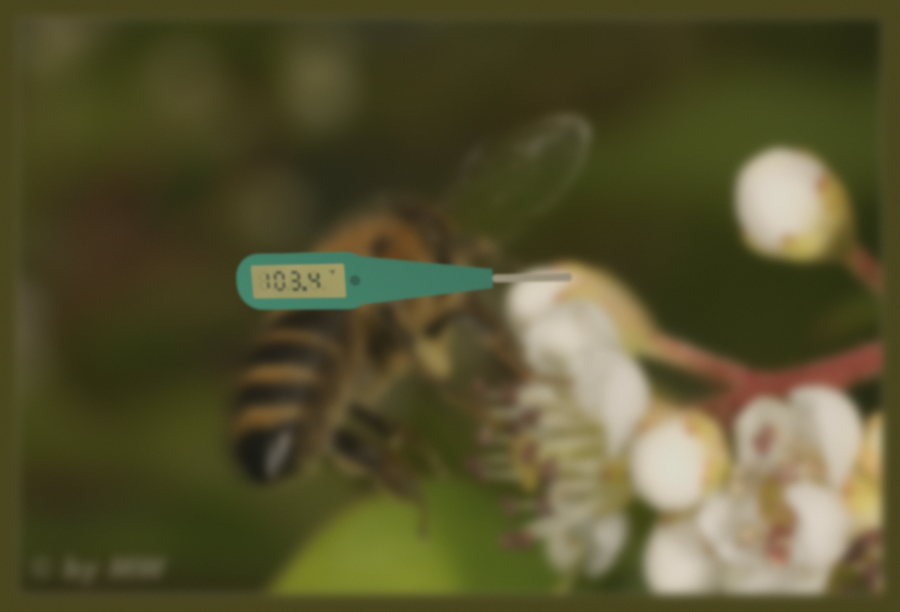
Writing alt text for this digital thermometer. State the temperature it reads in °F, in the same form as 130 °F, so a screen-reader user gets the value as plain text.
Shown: 103.4 °F
